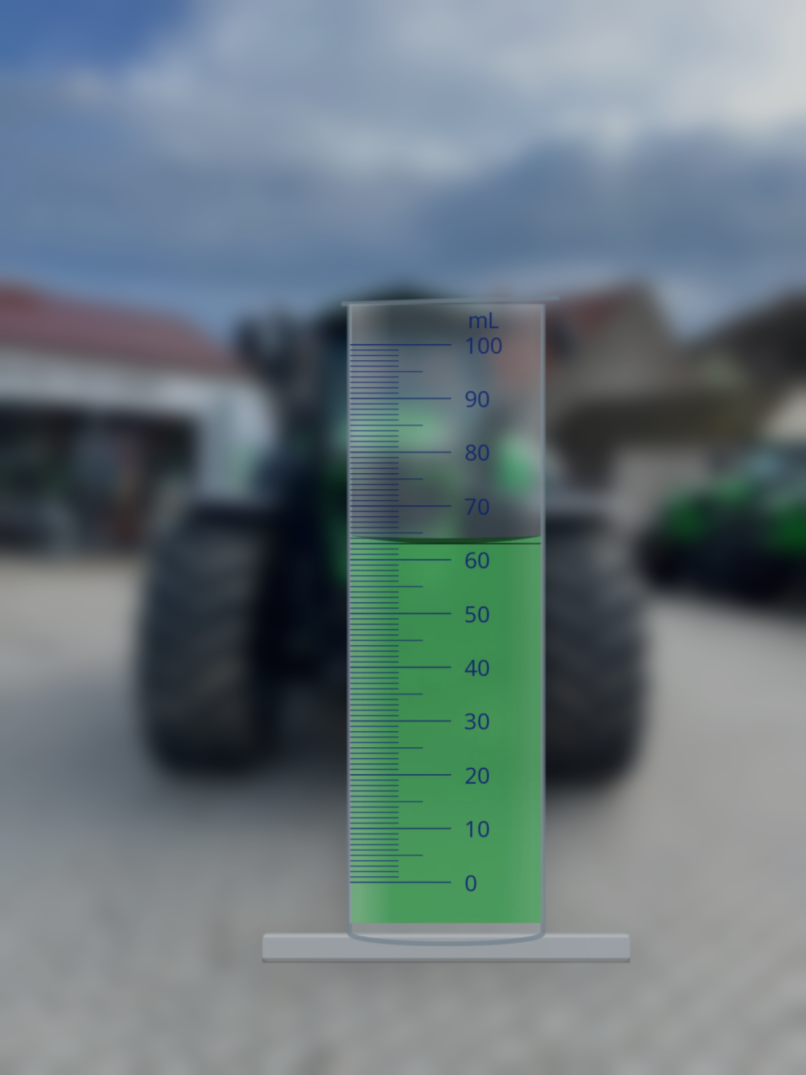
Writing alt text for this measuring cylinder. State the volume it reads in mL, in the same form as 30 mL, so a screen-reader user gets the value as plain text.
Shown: 63 mL
